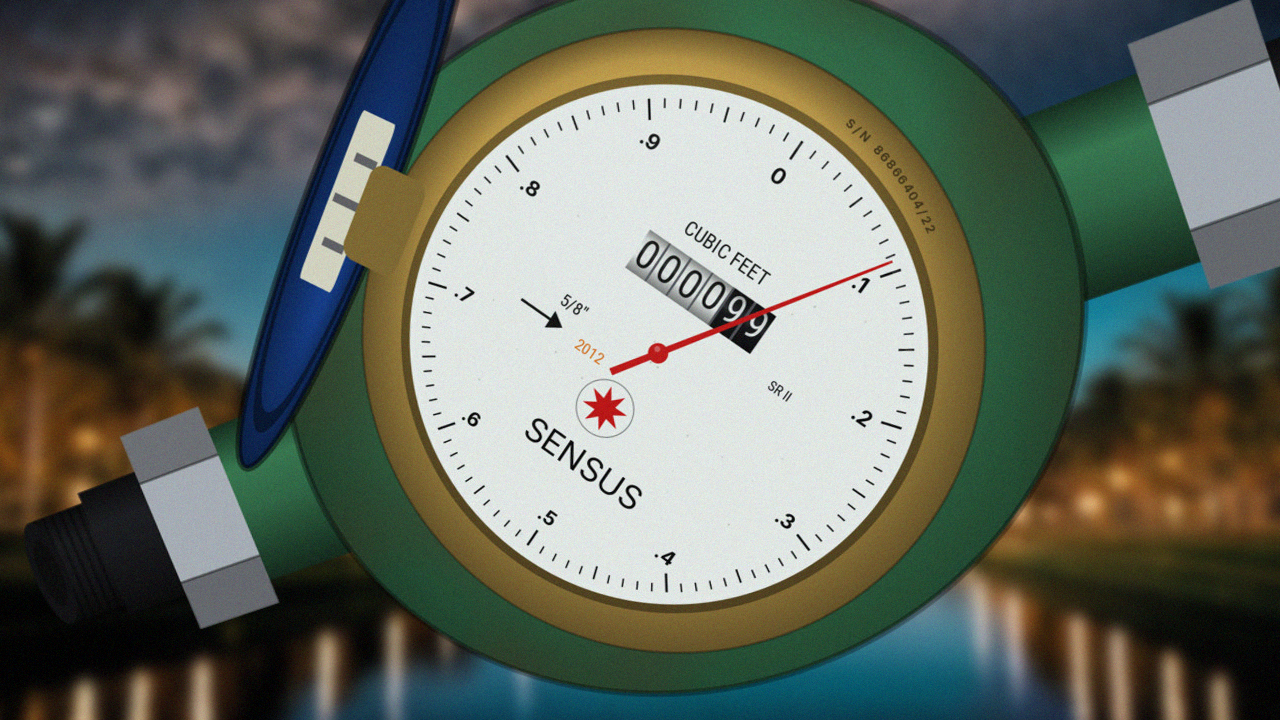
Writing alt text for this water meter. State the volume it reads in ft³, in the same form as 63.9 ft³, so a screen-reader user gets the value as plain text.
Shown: 99.09 ft³
